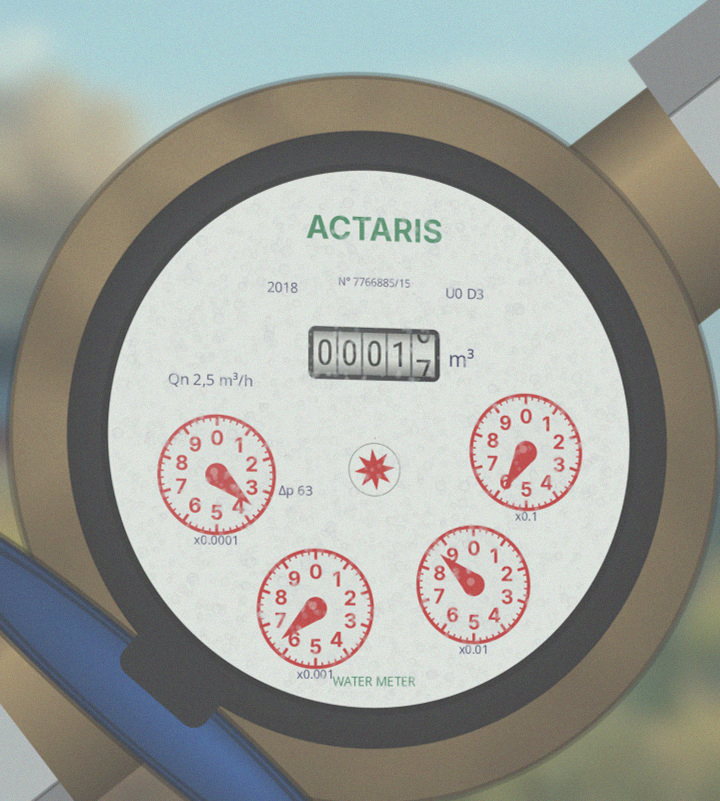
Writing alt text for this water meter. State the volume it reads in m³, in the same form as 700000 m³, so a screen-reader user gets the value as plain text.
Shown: 16.5863 m³
